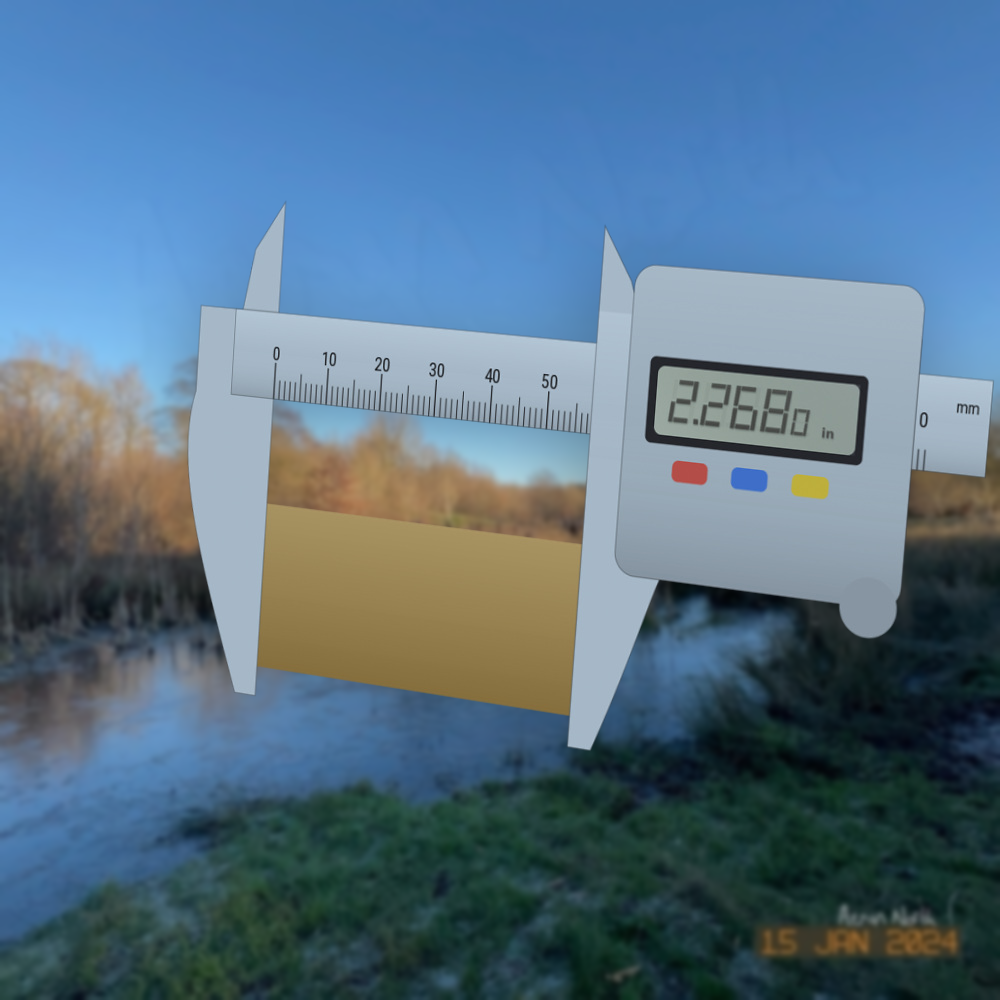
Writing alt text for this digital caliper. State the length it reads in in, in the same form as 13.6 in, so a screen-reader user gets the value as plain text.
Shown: 2.2680 in
